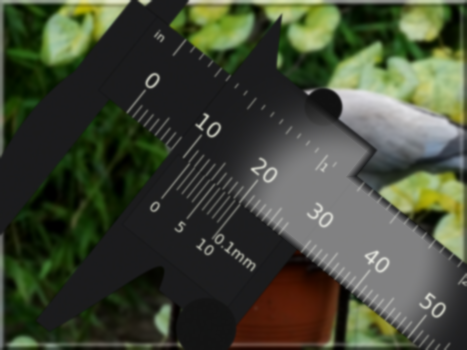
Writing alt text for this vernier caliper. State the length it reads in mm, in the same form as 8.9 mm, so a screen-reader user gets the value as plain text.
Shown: 11.2 mm
